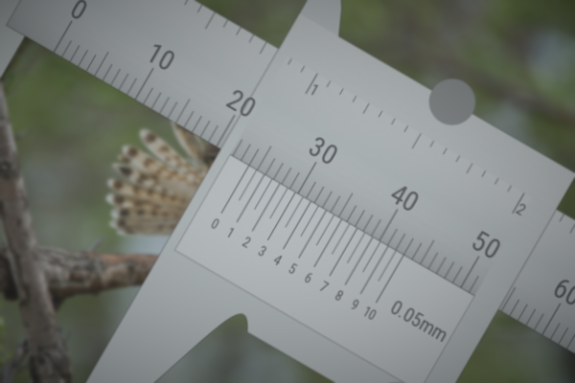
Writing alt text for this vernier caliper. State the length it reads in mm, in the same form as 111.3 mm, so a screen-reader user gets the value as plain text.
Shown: 24.0 mm
